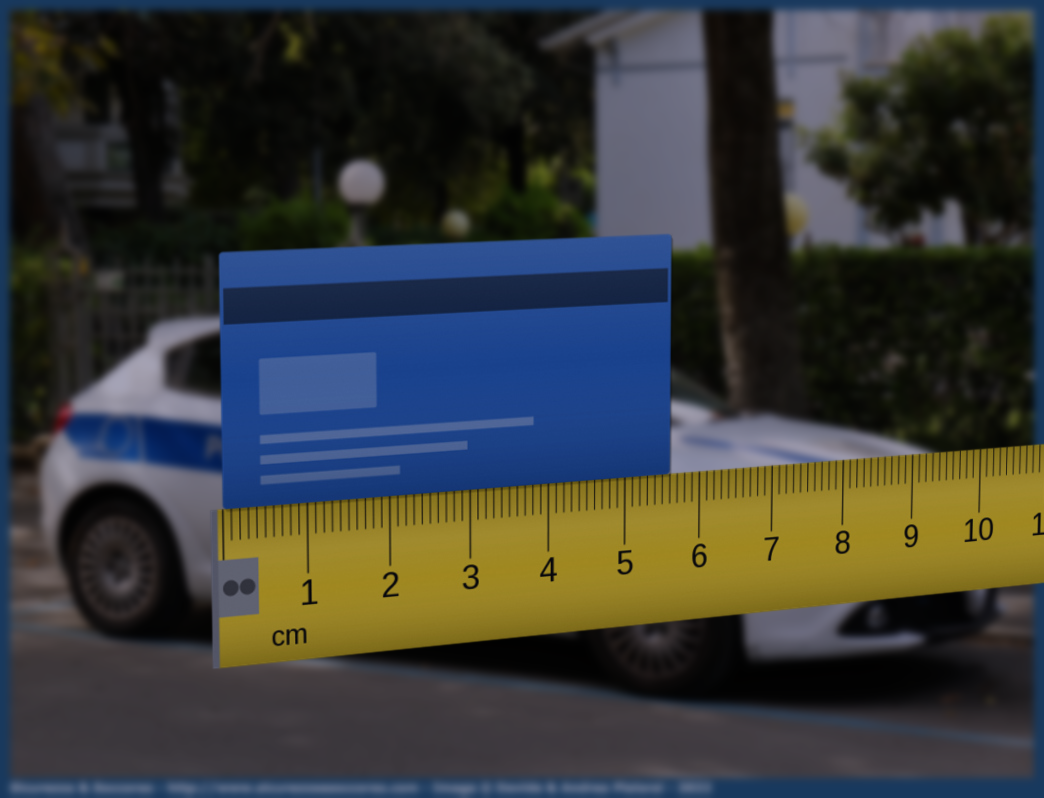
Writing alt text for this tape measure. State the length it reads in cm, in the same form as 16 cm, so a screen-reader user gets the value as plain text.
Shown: 5.6 cm
